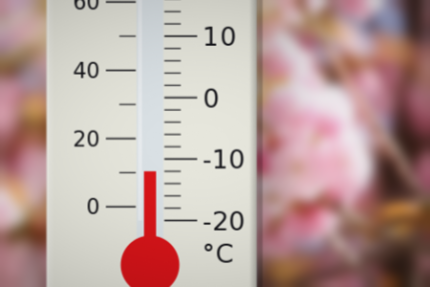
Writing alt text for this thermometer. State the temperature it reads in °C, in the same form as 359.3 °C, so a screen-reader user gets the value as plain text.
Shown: -12 °C
